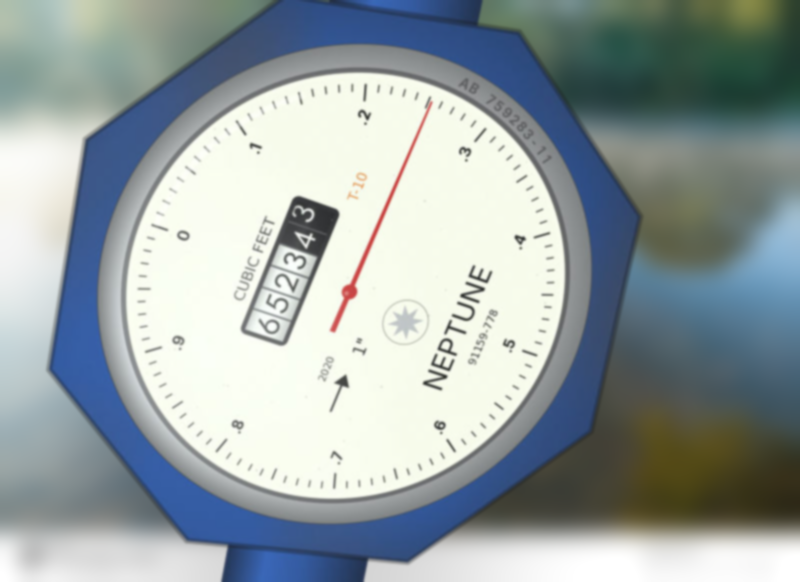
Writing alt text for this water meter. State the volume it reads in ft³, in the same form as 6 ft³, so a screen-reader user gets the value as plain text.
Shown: 652343.25 ft³
